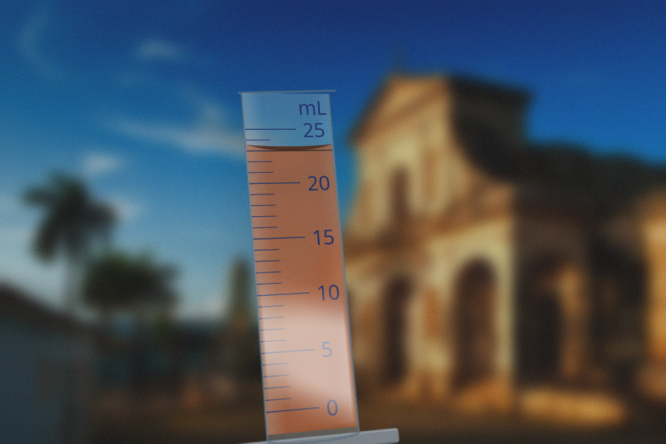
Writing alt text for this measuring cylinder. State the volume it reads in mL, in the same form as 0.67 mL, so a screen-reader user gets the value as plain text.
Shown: 23 mL
